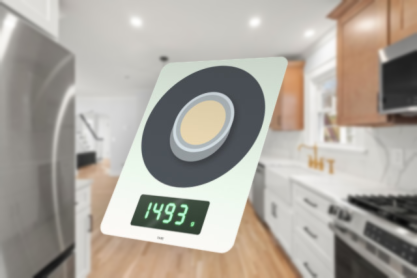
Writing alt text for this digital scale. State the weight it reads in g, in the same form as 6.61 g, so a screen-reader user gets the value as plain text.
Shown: 1493 g
